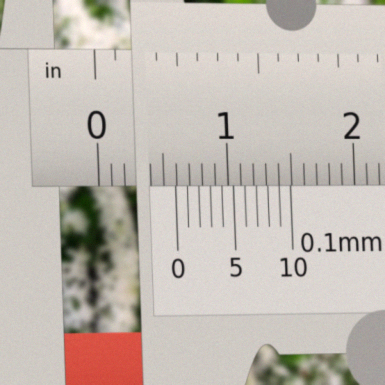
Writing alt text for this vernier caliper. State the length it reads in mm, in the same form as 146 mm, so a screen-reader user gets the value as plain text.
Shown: 5.9 mm
